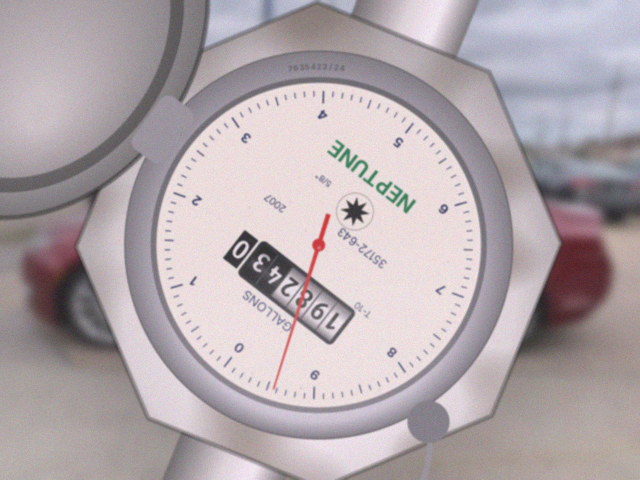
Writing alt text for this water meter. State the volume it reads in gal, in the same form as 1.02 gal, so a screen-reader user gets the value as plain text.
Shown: 1982429.4 gal
